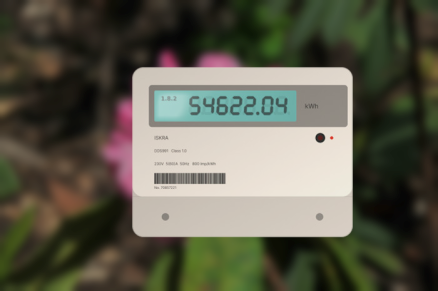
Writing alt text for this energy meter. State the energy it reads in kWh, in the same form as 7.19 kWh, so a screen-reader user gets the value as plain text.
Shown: 54622.04 kWh
